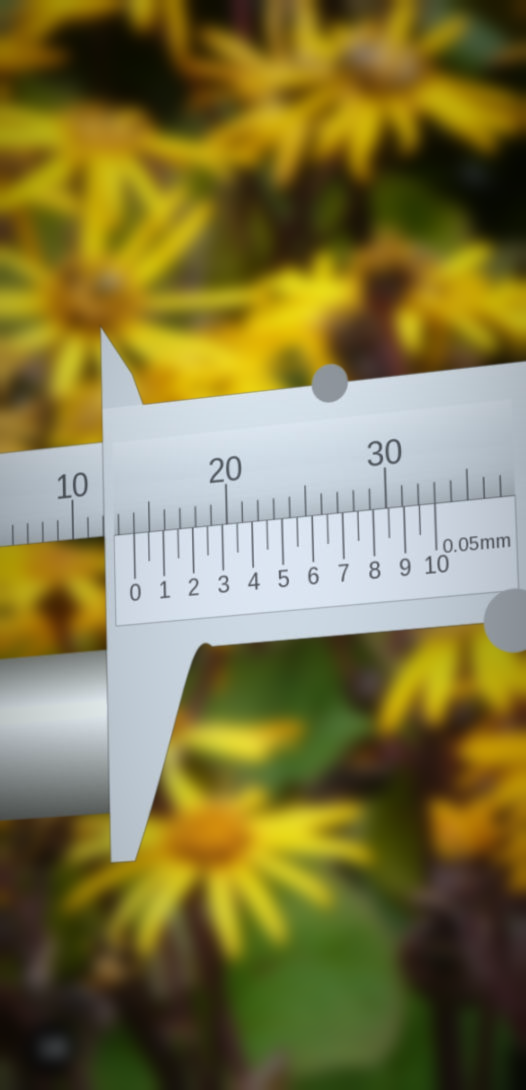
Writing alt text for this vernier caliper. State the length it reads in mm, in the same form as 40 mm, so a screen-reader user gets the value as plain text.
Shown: 14.0 mm
